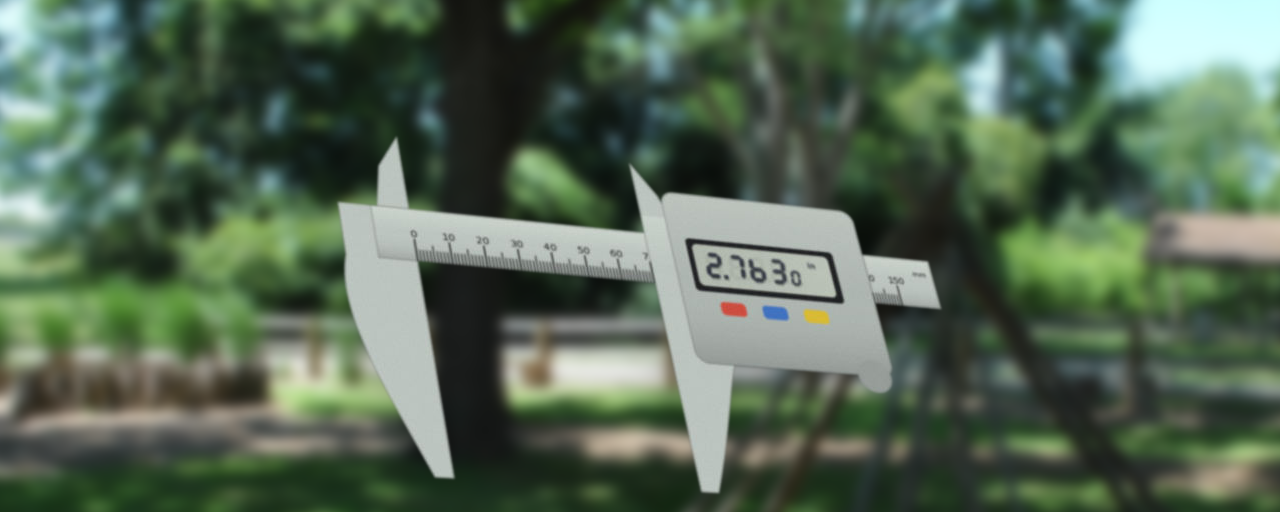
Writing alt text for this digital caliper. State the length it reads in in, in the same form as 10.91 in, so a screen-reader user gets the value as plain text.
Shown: 2.7630 in
